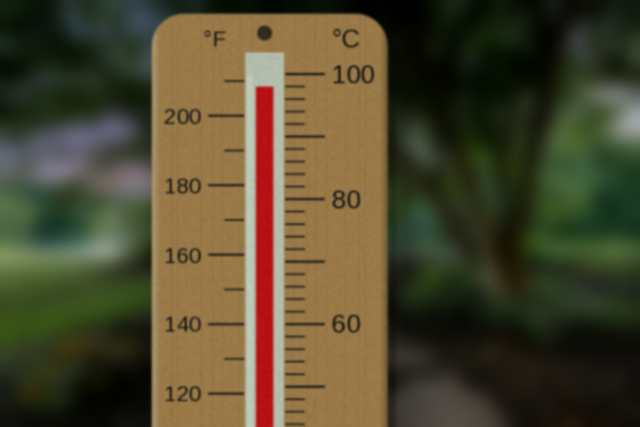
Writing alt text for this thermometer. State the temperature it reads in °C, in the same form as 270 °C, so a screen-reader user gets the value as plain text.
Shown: 98 °C
